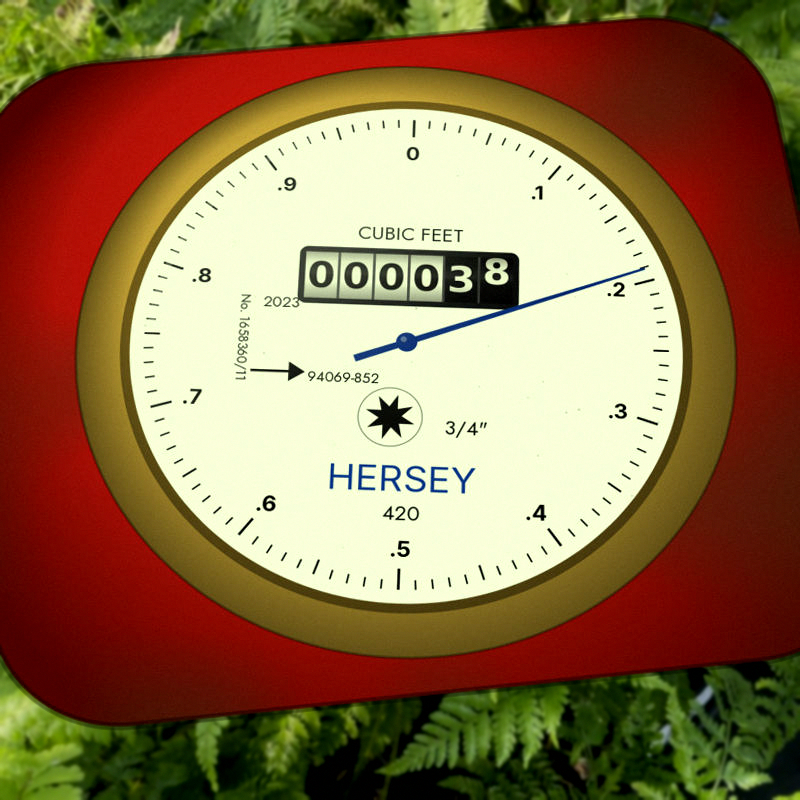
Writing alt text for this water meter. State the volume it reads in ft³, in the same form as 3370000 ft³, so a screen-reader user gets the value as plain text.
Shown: 38.19 ft³
